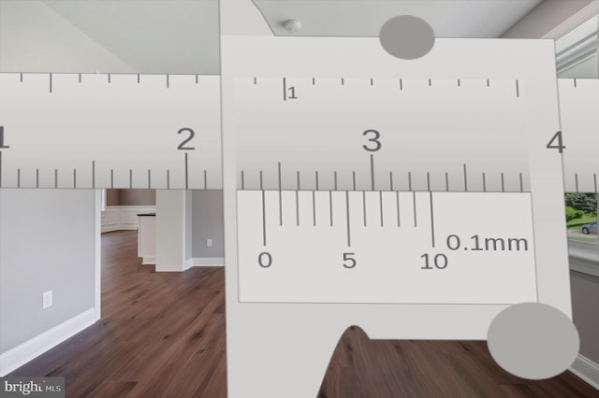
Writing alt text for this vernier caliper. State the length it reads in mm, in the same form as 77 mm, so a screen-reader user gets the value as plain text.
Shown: 24.1 mm
